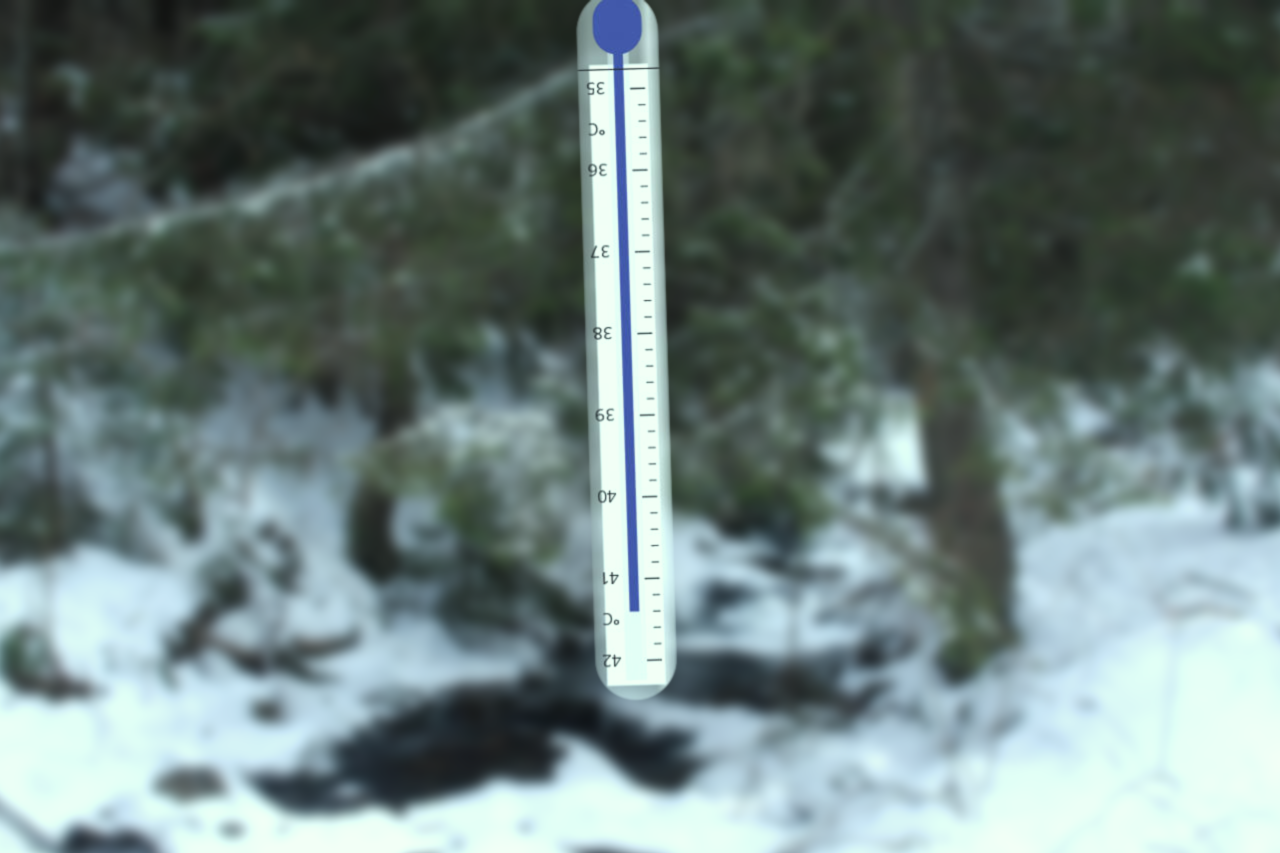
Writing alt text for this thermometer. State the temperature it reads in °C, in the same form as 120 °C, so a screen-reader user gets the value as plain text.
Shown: 41.4 °C
